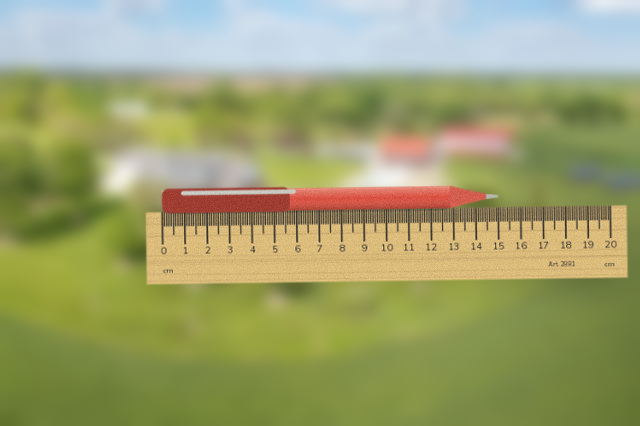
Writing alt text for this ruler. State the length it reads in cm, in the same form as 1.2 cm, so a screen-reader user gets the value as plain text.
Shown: 15 cm
